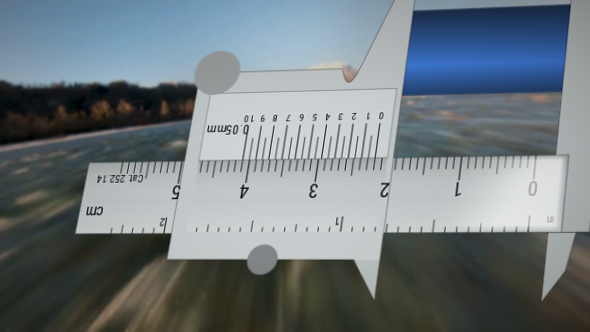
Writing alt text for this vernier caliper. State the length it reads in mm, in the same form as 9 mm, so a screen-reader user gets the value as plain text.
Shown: 22.0 mm
